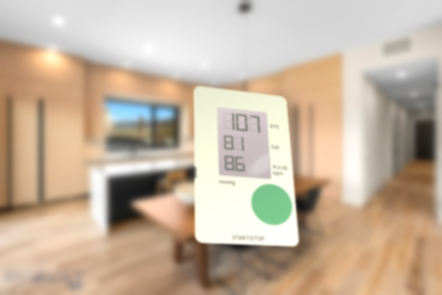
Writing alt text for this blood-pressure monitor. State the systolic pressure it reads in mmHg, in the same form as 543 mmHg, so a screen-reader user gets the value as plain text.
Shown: 107 mmHg
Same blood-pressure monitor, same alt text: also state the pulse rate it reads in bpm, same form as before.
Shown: 86 bpm
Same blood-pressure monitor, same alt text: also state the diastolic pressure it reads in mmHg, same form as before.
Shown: 81 mmHg
